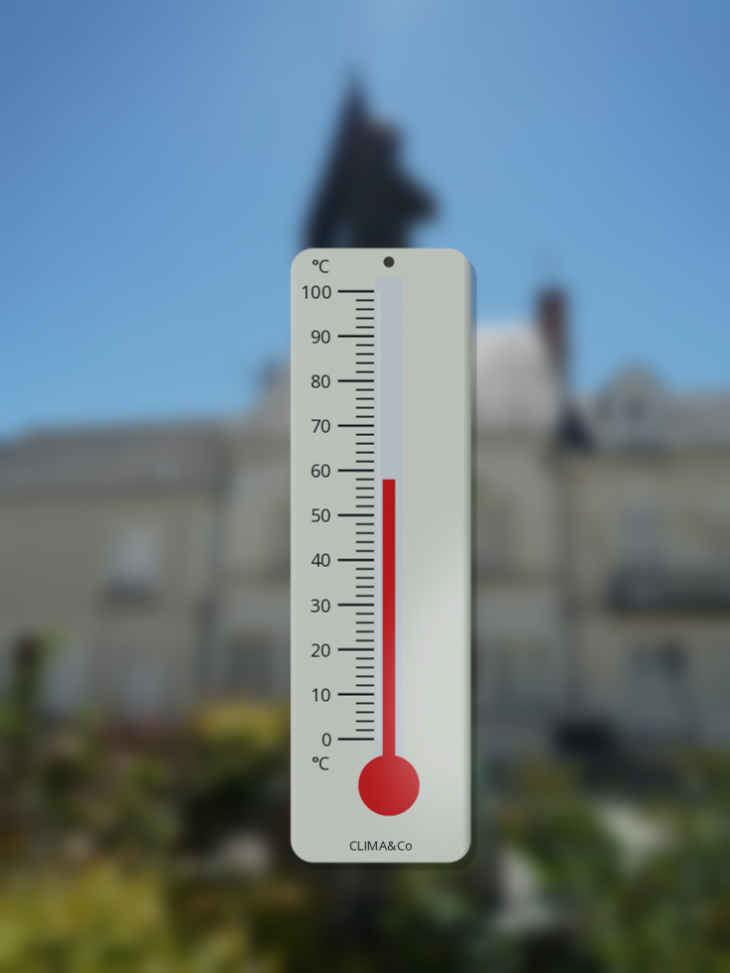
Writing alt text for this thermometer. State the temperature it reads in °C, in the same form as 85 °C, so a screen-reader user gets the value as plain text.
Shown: 58 °C
